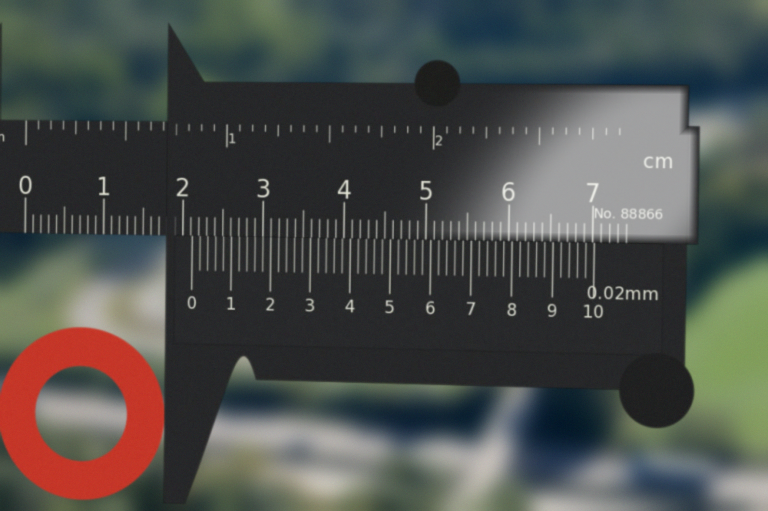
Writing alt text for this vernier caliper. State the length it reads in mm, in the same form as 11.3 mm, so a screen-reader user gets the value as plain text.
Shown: 21.2 mm
